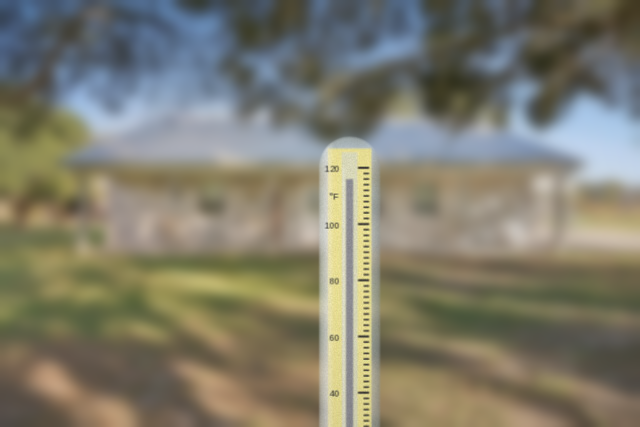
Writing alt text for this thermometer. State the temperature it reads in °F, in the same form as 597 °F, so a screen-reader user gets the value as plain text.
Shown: 116 °F
